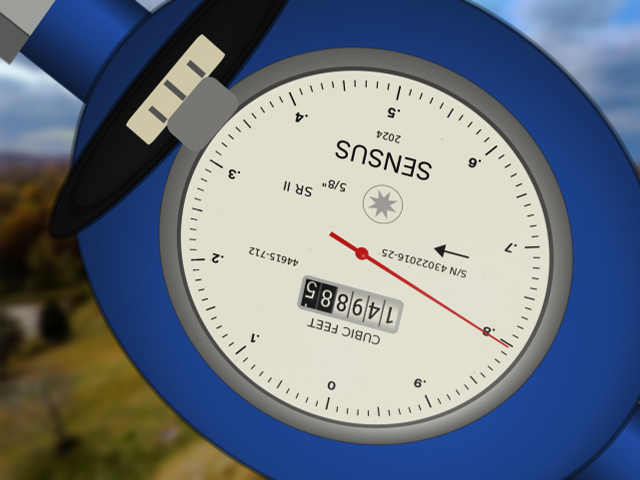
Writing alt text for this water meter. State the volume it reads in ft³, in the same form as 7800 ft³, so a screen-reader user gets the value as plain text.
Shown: 149884.80 ft³
